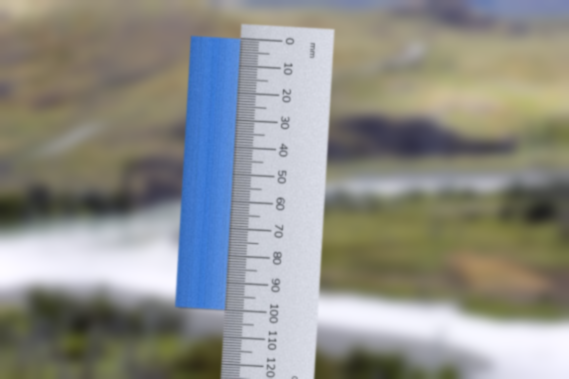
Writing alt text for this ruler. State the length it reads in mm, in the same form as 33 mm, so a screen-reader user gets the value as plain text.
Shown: 100 mm
